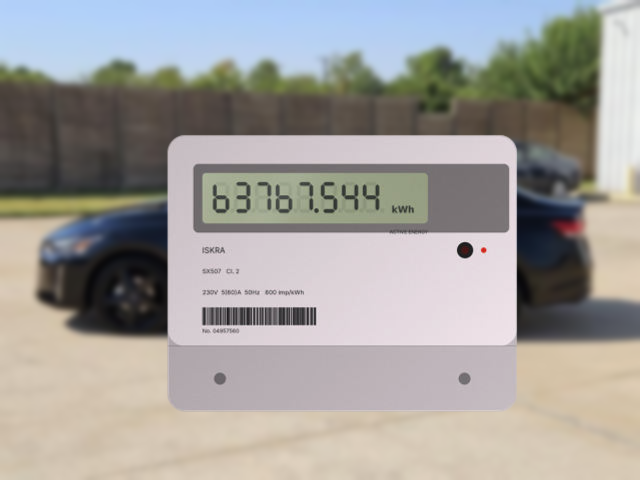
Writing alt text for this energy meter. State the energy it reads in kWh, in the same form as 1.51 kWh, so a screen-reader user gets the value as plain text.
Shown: 63767.544 kWh
